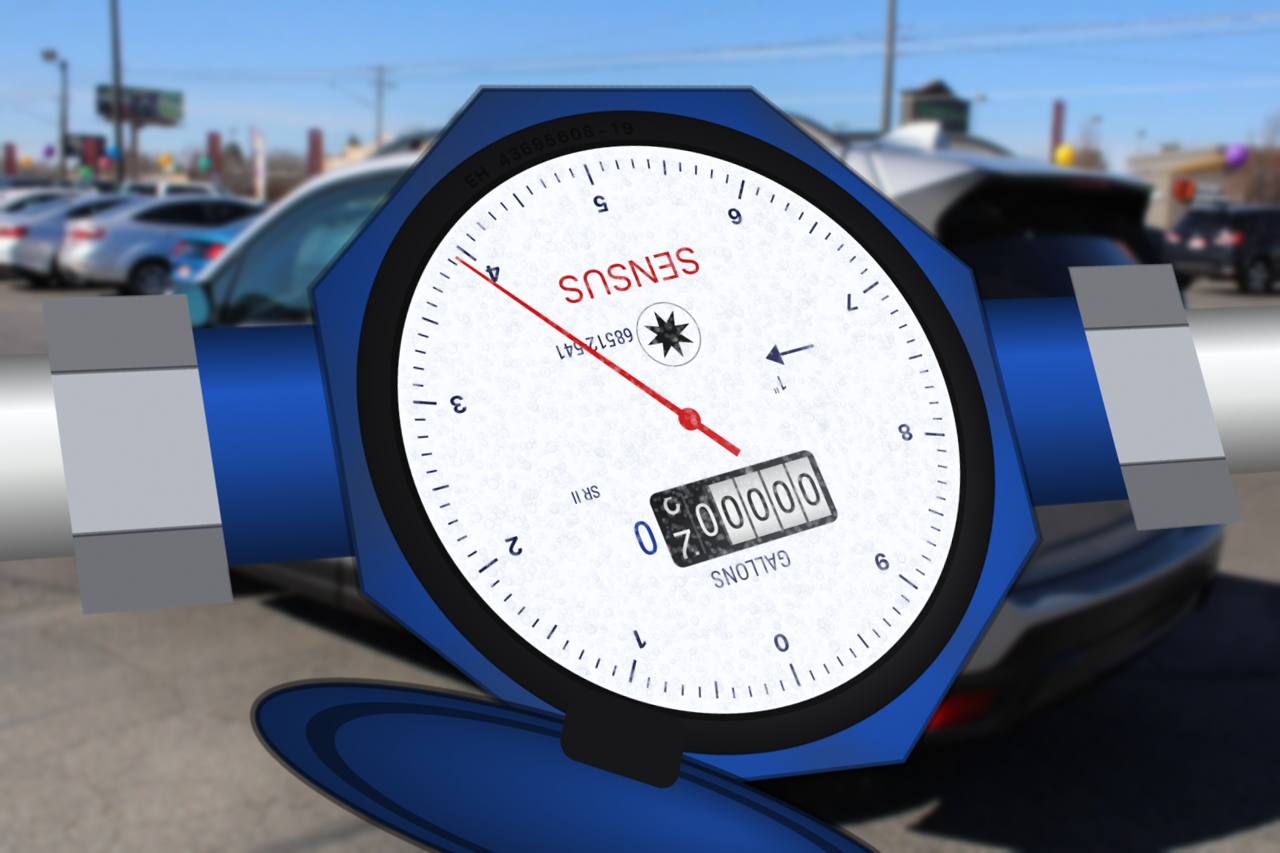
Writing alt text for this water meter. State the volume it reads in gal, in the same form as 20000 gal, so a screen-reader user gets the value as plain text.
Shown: 23.9 gal
